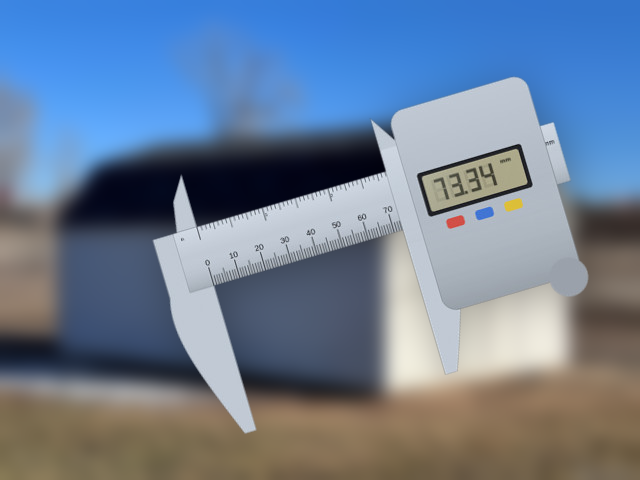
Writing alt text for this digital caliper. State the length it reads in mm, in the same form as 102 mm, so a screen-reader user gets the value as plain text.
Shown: 73.34 mm
